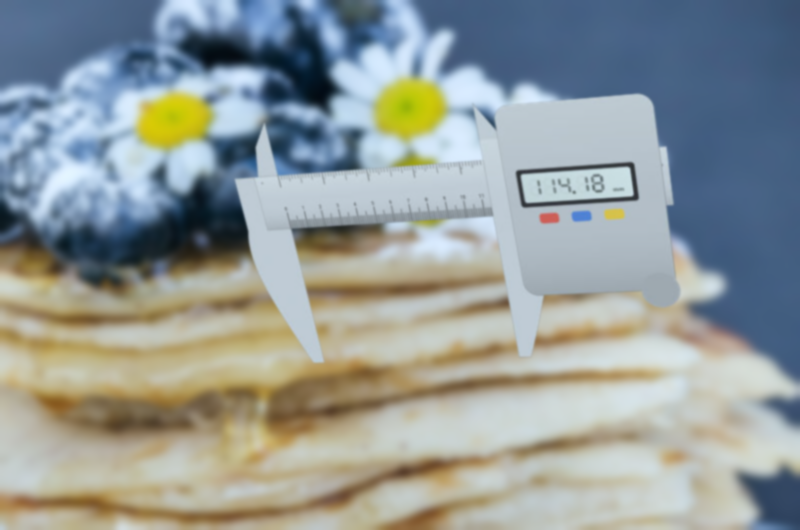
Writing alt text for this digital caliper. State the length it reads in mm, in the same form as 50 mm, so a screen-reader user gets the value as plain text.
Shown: 114.18 mm
